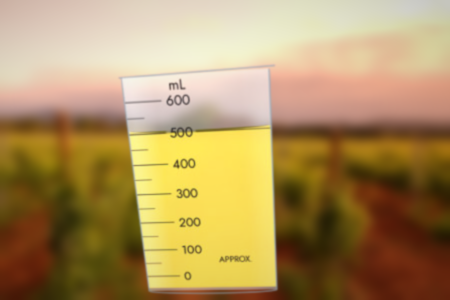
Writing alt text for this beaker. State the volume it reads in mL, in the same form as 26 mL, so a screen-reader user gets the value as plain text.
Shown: 500 mL
